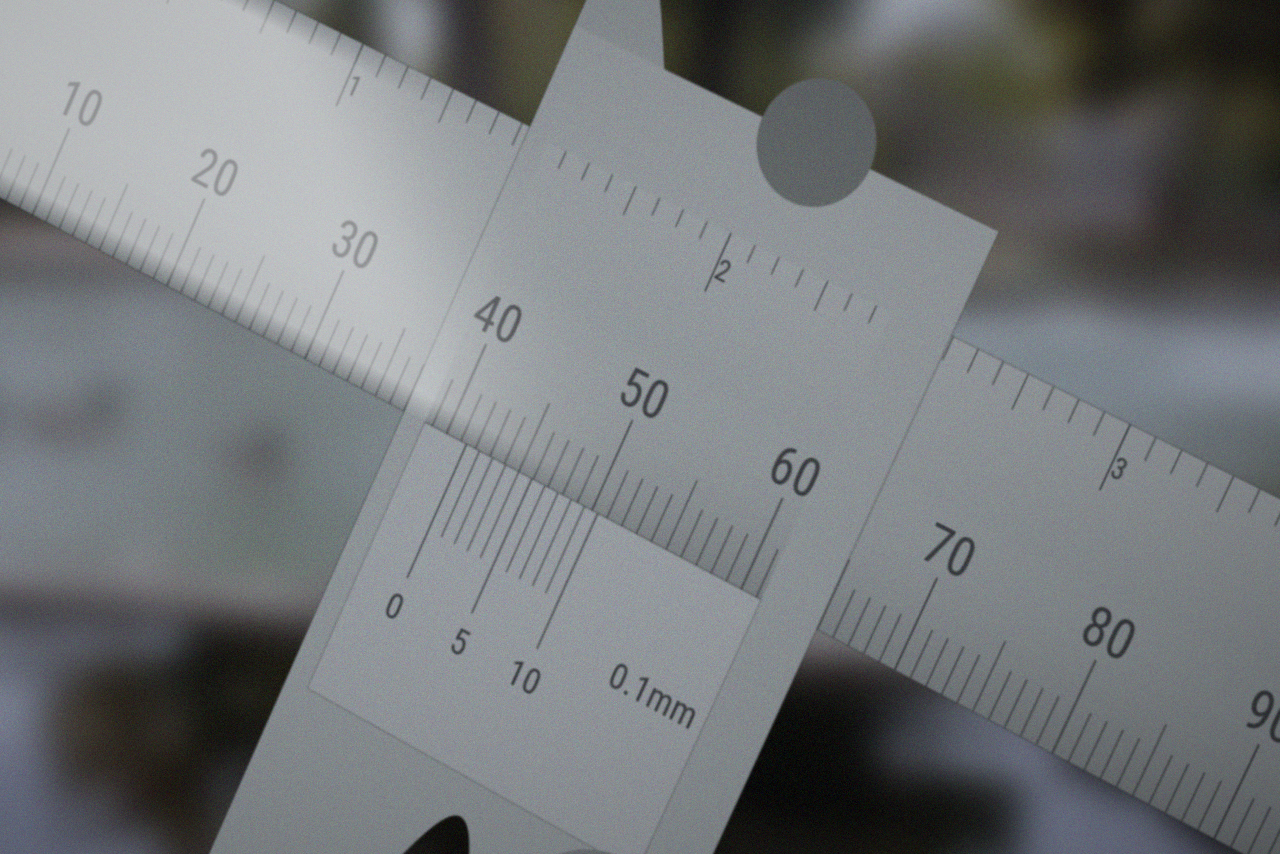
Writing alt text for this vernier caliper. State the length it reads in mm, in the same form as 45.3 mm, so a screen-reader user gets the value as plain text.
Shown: 41.4 mm
